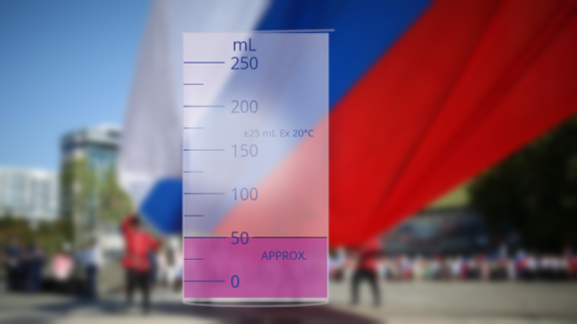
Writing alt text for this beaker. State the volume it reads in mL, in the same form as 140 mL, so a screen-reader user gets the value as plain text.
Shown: 50 mL
